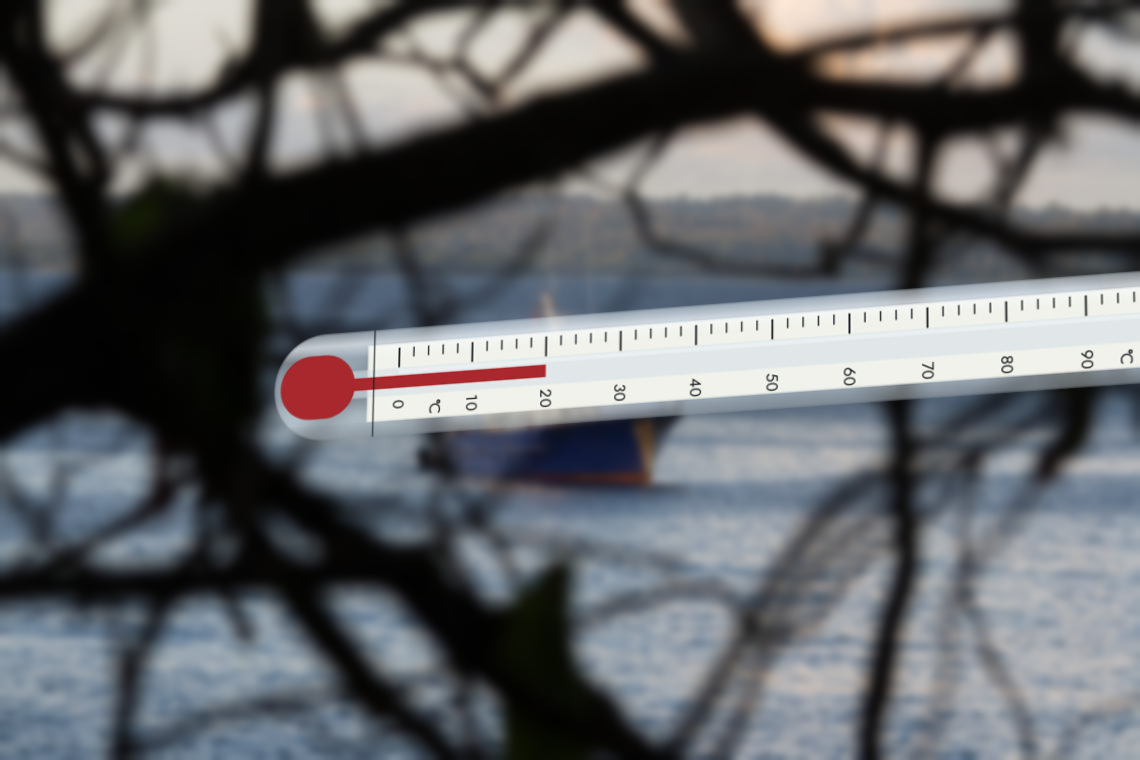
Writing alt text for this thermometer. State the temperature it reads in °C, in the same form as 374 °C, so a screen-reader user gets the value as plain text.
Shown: 20 °C
